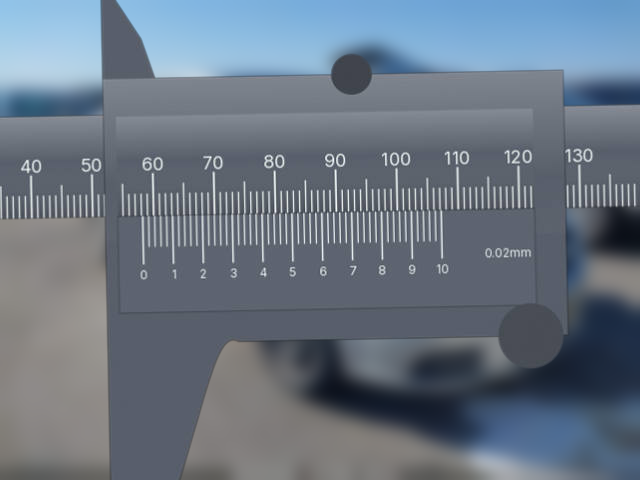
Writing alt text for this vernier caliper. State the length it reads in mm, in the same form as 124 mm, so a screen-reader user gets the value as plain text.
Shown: 58.2 mm
